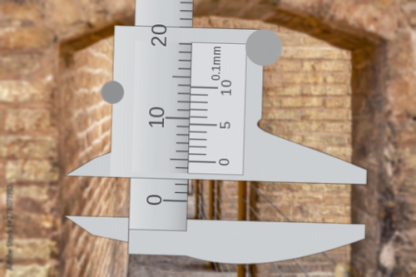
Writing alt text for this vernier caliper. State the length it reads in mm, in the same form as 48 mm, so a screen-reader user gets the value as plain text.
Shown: 4.8 mm
